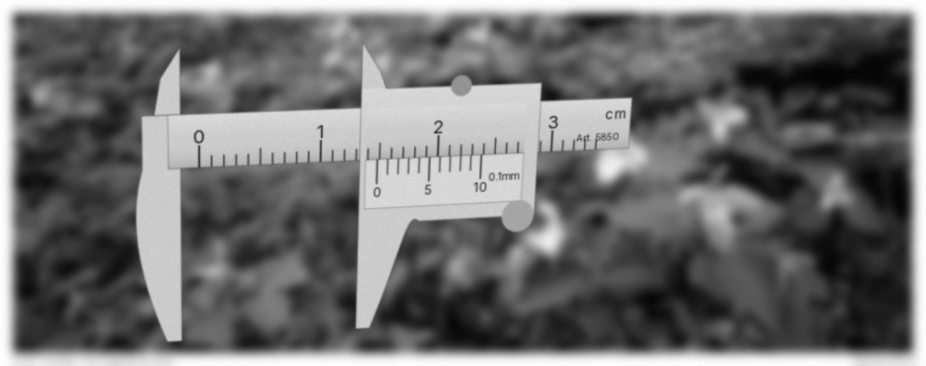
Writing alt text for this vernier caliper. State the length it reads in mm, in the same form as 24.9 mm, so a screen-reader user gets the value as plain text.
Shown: 14.8 mm
